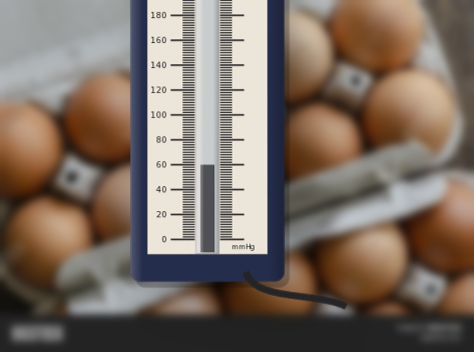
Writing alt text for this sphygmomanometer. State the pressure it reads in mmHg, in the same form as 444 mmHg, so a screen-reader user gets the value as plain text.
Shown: 60 mmHg
